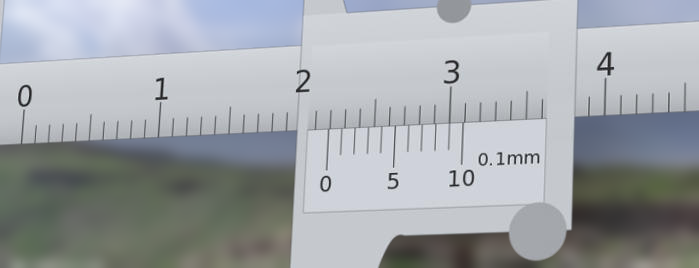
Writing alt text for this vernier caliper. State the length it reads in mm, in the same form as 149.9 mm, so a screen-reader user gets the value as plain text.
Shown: 21.9 mm
